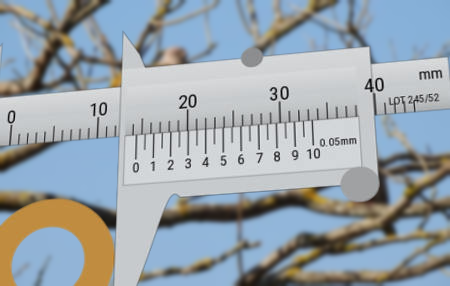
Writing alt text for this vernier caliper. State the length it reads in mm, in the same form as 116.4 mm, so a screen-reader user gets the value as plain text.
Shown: 14.4 mm
